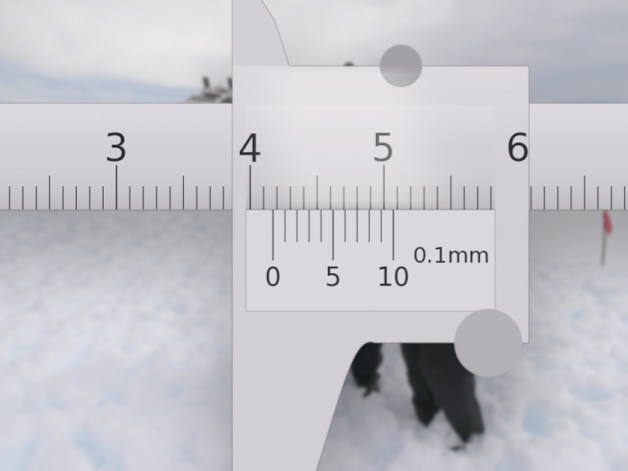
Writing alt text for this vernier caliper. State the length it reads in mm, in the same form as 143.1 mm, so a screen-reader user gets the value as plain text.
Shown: 41.7 mm
